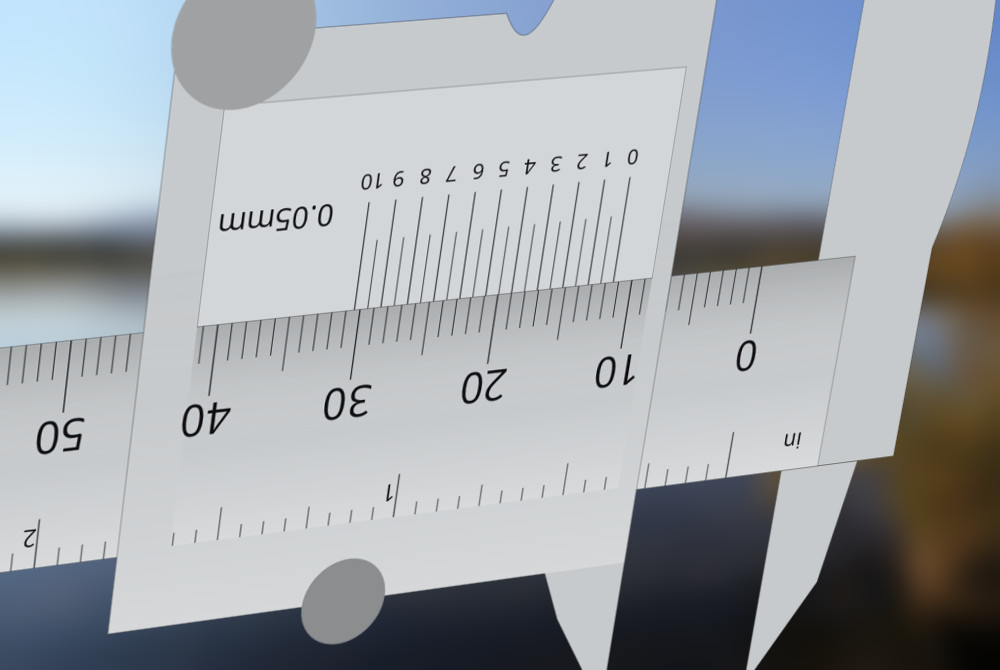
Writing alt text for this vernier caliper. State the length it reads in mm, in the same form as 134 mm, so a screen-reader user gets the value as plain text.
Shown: 11.4 mm
